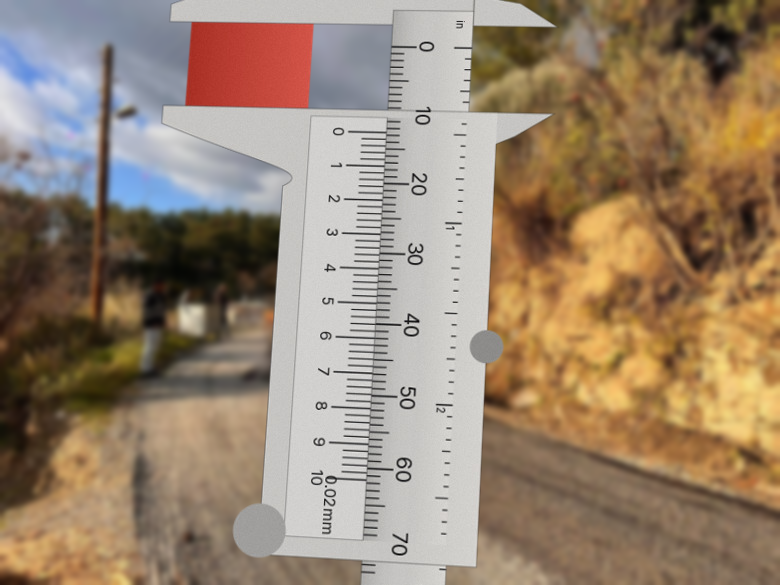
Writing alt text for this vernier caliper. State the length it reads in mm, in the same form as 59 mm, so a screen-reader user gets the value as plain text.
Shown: 12.6 mm
